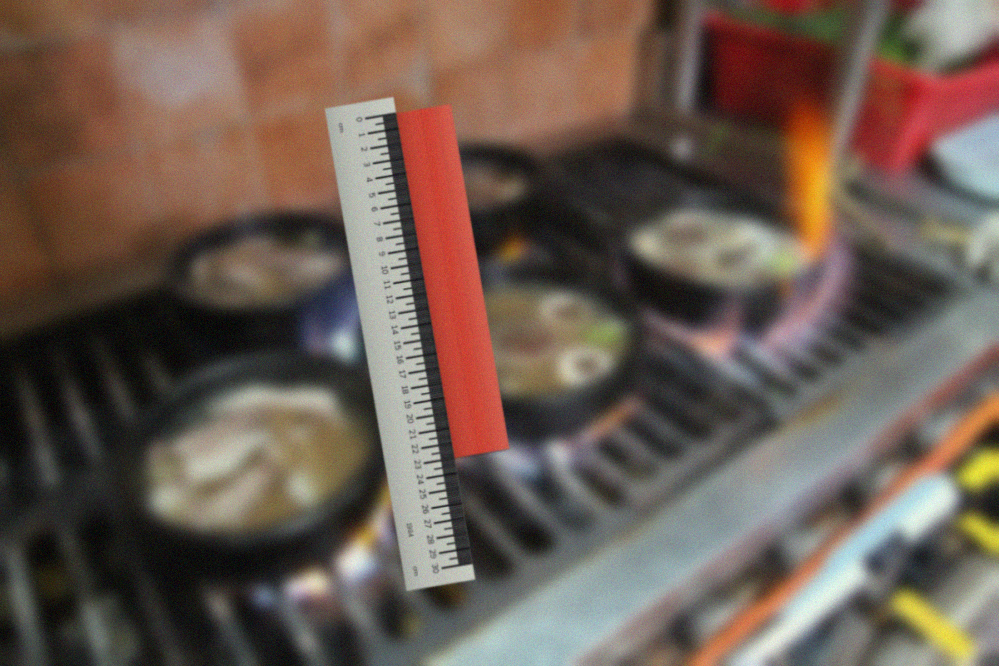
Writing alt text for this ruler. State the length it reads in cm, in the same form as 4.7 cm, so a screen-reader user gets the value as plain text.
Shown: 23 cm
